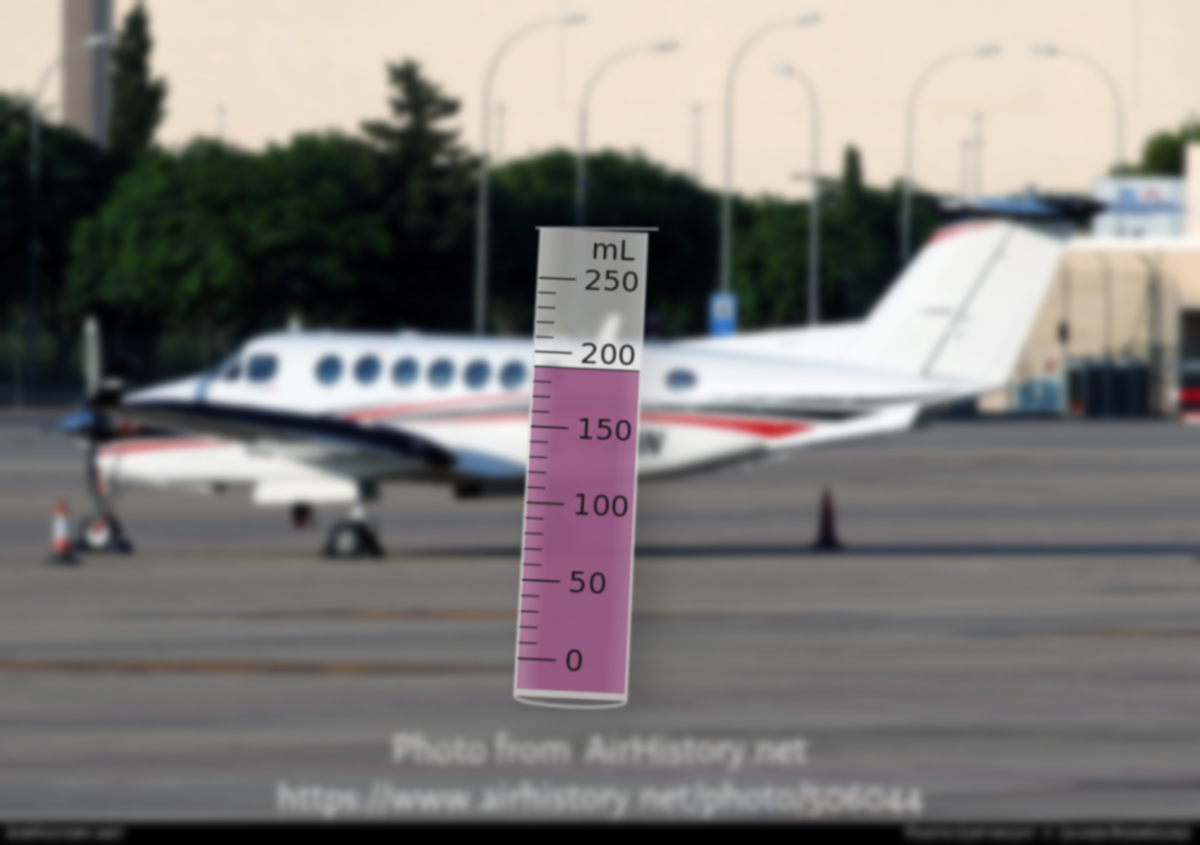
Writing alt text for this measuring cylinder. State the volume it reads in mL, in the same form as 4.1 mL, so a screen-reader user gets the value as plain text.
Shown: 190 mL
